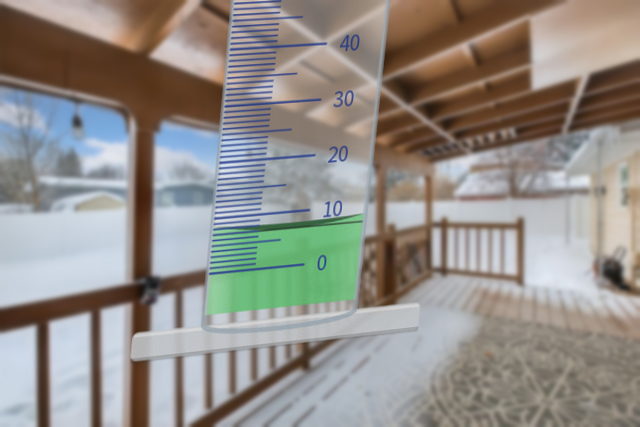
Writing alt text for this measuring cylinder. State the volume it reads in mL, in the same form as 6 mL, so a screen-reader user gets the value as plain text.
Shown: 7 mL
